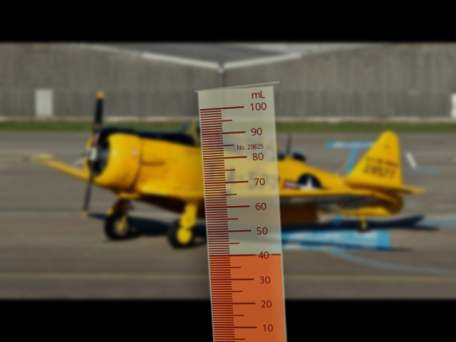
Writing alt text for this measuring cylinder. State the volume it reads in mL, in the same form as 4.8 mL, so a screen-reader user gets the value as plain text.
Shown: 40 mL
